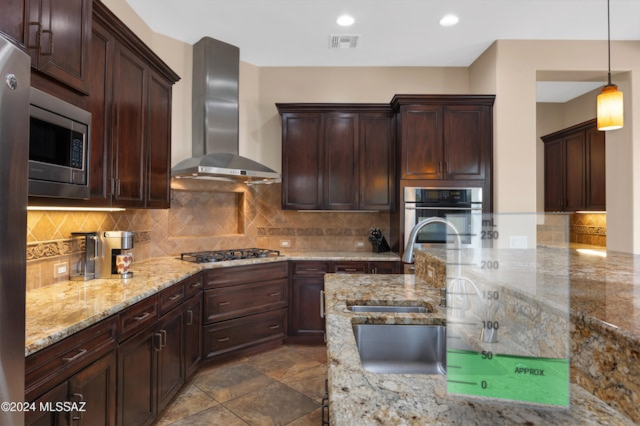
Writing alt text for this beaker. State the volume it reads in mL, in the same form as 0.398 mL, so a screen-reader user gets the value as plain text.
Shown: 50 mL
